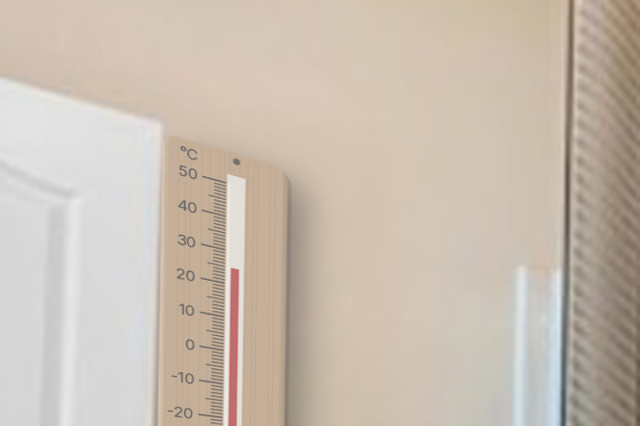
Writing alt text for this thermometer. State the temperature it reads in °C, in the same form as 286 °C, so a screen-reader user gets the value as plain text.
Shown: 25 °C
